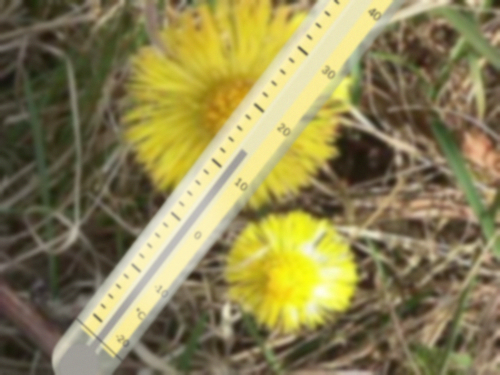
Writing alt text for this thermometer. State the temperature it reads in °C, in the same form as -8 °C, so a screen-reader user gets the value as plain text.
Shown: 14 °C
